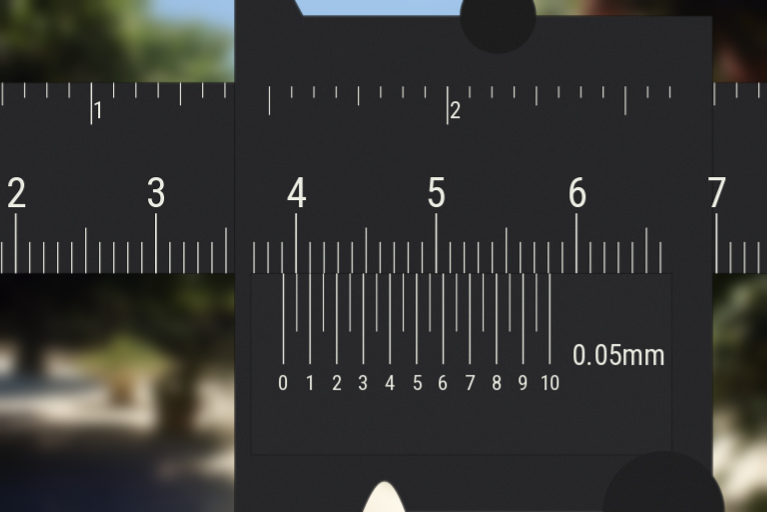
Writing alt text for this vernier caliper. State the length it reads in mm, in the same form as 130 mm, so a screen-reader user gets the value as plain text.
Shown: 39.1 mm
